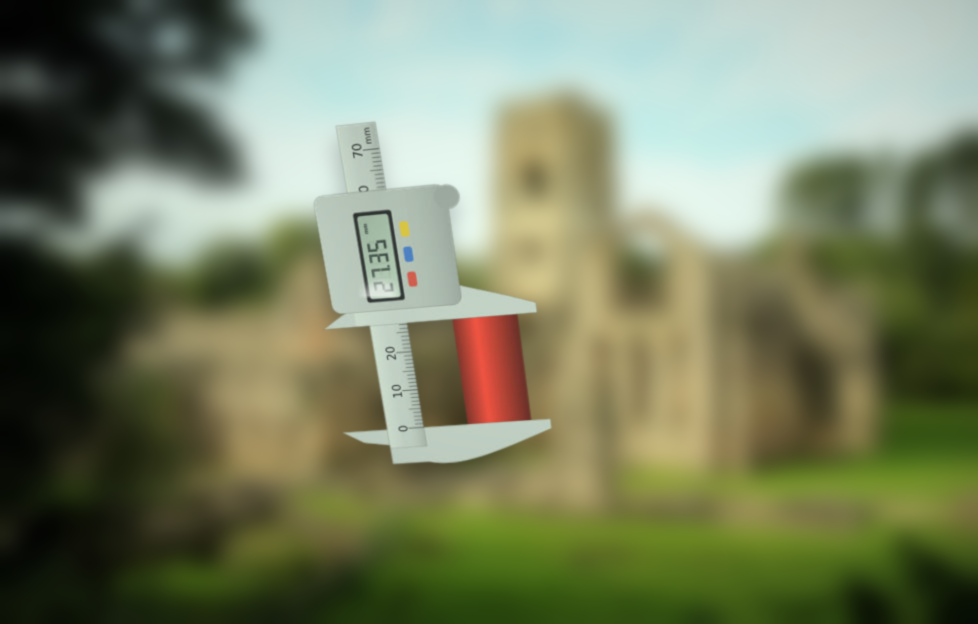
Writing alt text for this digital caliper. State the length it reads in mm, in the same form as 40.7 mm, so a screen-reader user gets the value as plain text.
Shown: 27.35 mm
